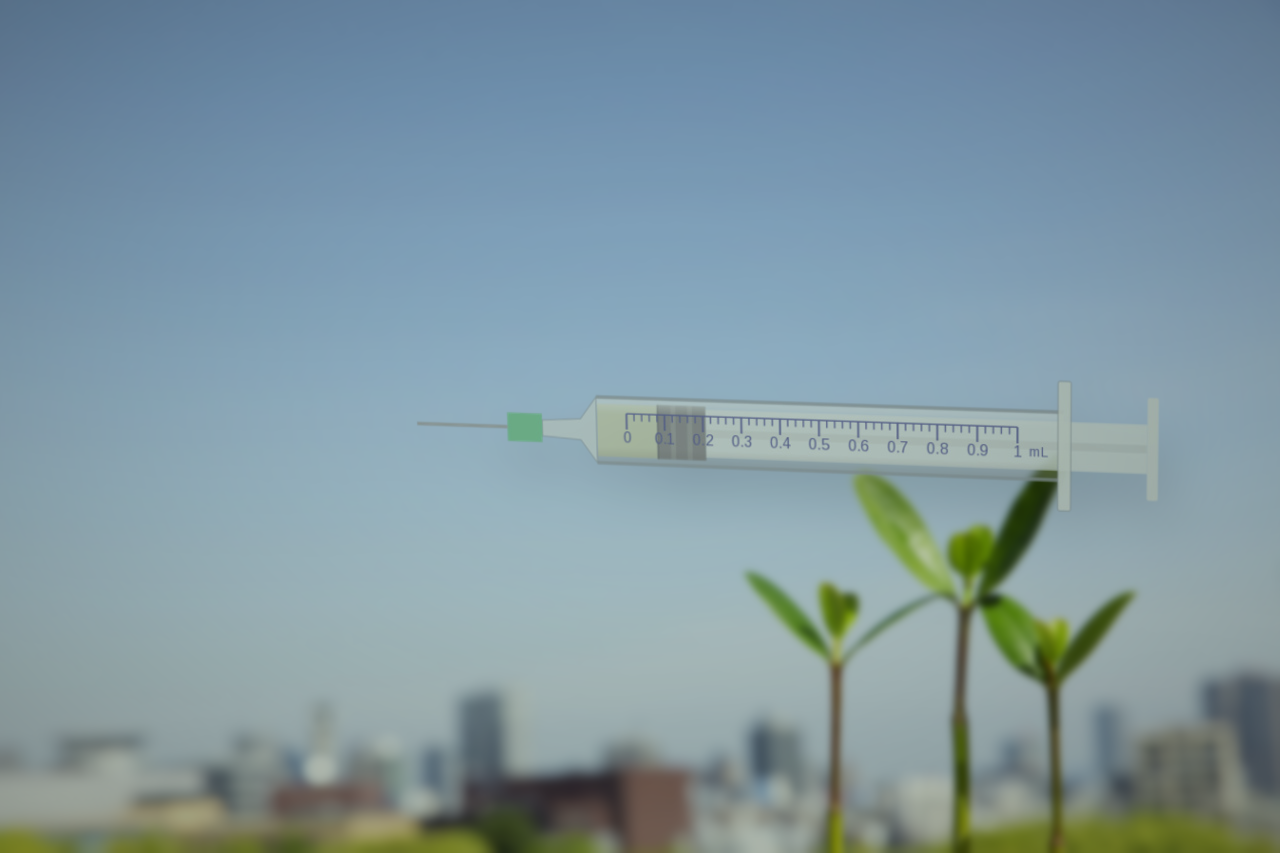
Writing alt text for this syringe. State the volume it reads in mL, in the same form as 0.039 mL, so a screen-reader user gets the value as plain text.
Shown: 0.08 mL
